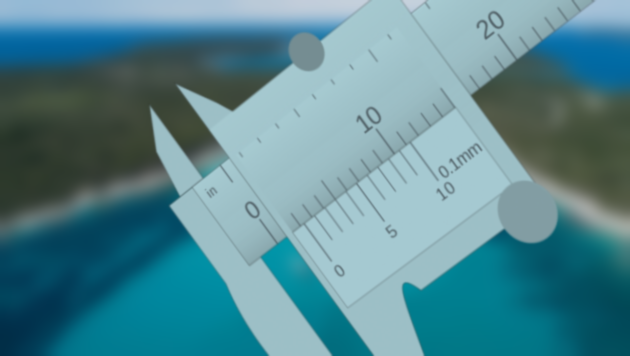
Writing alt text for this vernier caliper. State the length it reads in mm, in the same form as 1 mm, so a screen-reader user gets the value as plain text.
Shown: 2.3 mm
